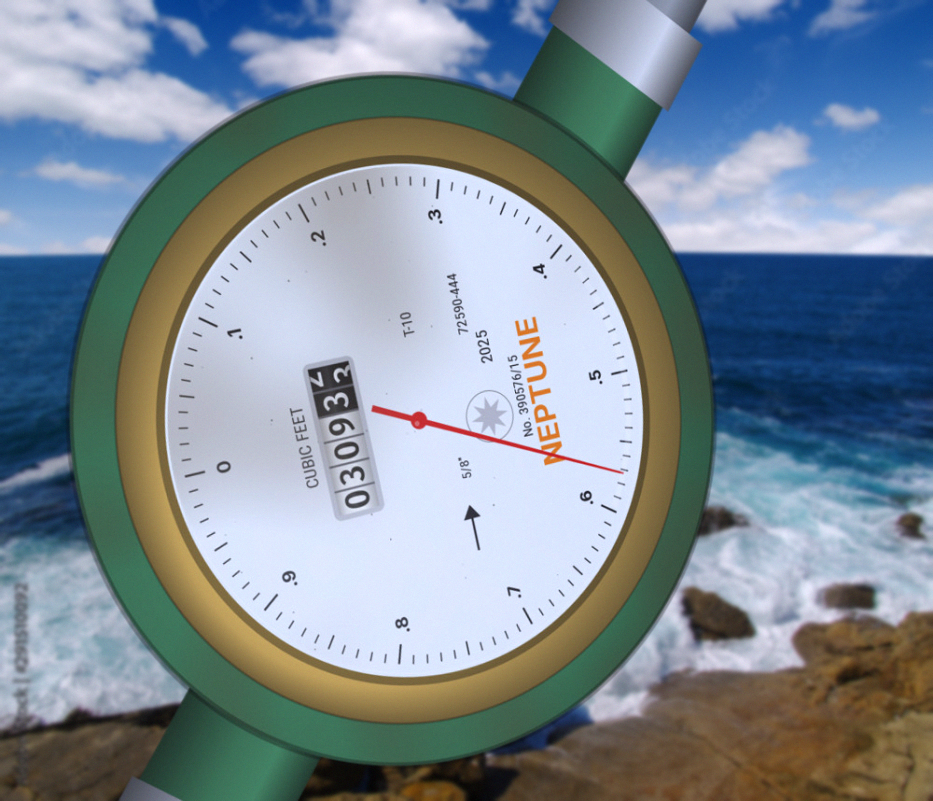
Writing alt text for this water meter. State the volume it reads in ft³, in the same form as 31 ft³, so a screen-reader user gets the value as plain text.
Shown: 30932.57 ft³
